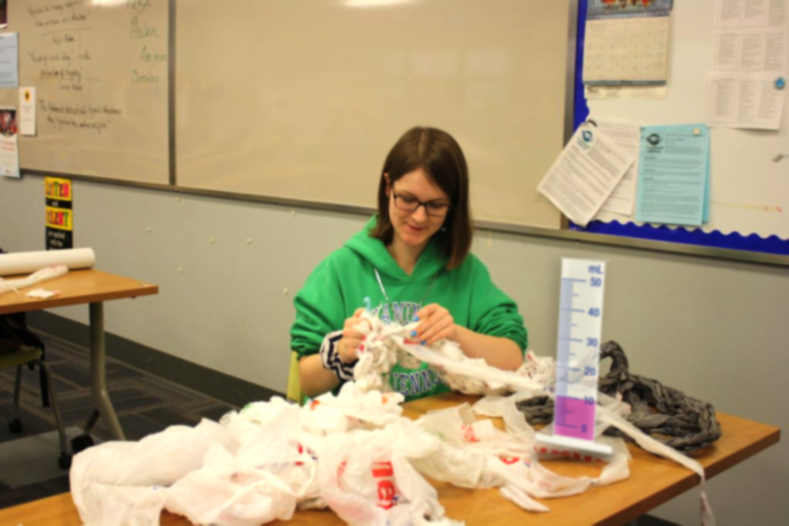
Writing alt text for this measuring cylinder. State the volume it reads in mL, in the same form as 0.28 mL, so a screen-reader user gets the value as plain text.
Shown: 10 mL
